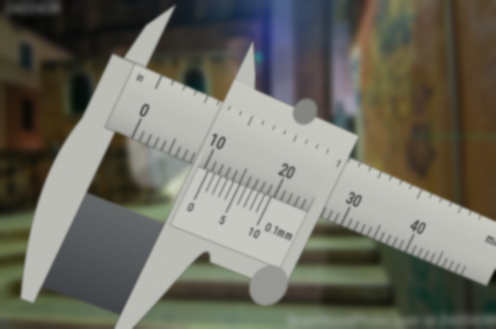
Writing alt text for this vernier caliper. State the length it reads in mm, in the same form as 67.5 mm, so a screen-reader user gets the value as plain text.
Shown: 10.6 mm
